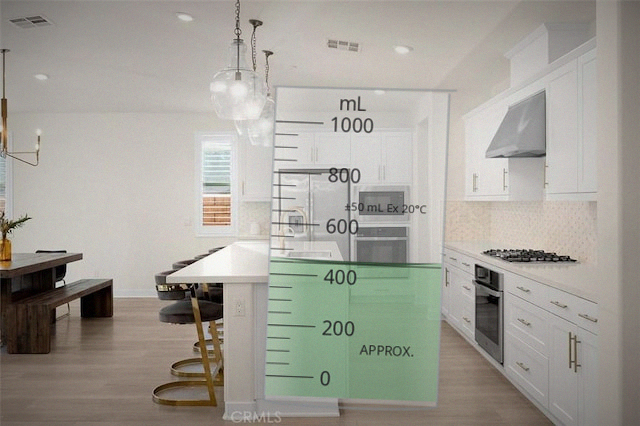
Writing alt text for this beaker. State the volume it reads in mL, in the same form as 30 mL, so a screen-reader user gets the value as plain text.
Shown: 450 mL
